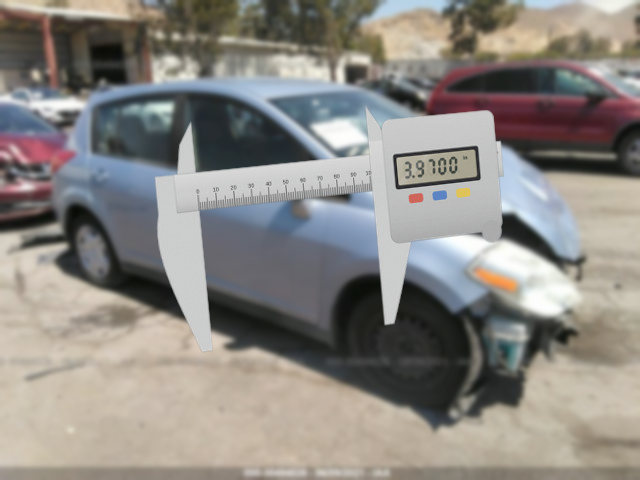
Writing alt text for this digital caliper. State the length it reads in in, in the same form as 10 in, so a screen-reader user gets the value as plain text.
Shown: 3.9700 in
